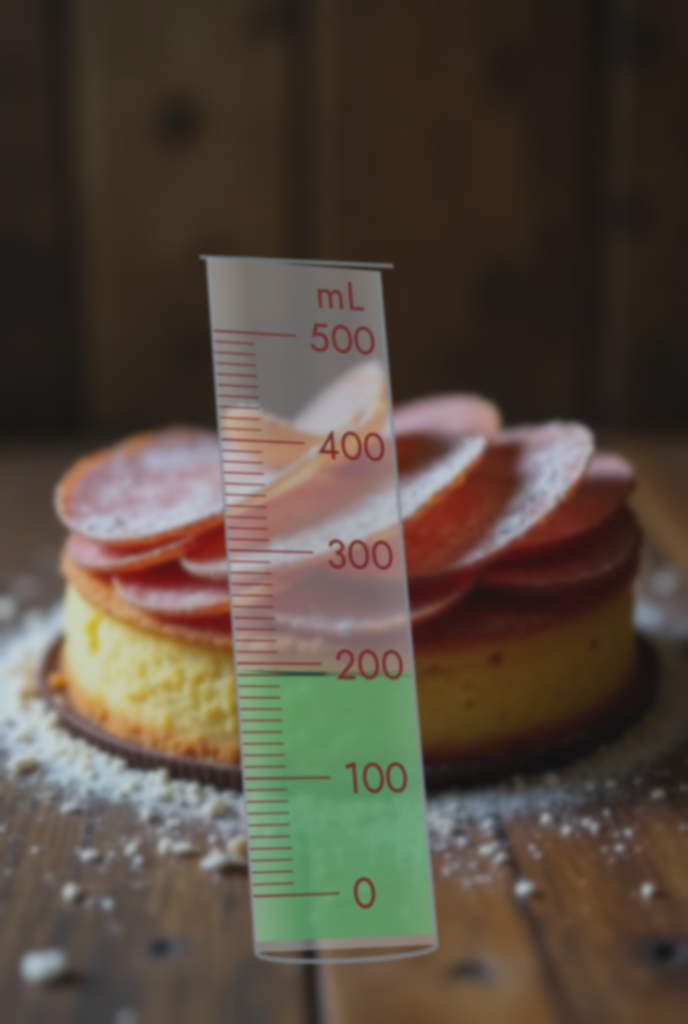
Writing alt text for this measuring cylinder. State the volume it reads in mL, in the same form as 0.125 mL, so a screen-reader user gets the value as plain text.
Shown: 190 mL
